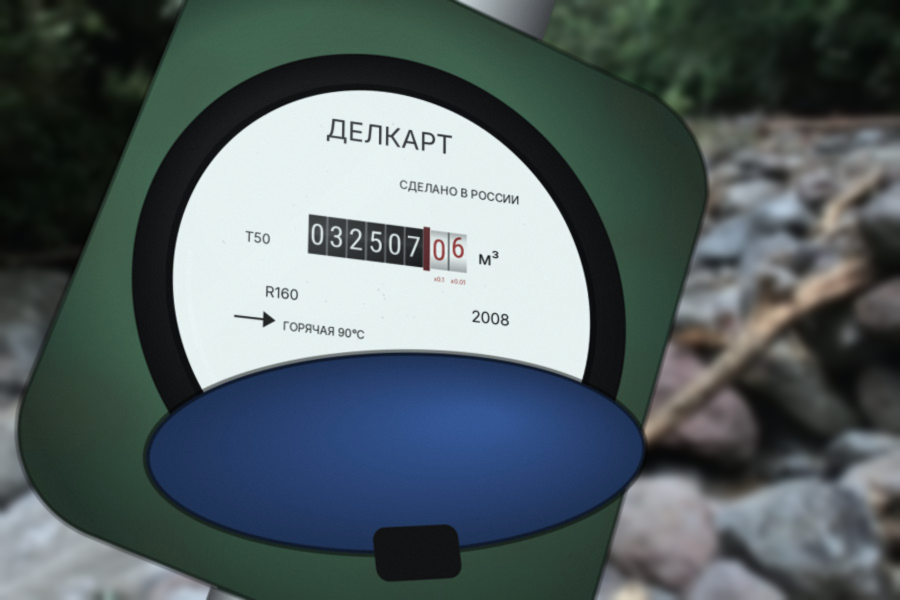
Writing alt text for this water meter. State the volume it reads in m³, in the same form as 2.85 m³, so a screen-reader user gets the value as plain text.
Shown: 32507.06 m³
